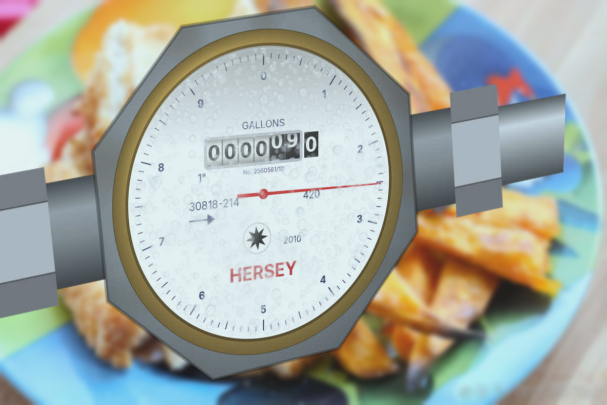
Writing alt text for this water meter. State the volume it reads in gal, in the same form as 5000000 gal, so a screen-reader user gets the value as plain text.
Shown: 92.5 gal
